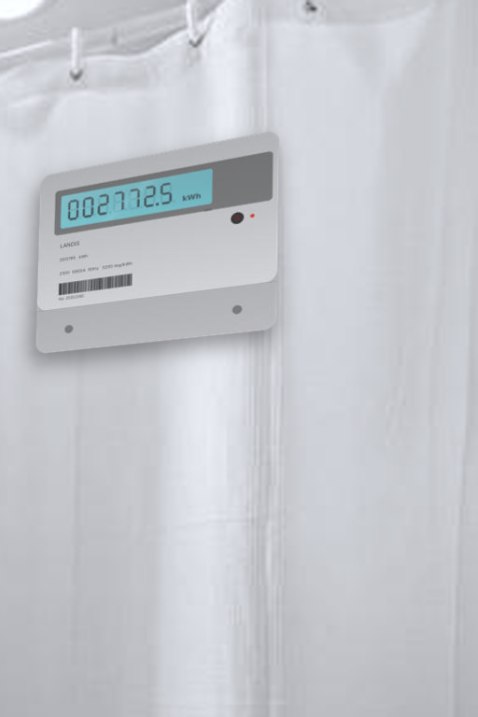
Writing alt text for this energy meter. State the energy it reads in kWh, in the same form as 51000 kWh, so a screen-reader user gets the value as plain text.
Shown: 2772.5 kWh
